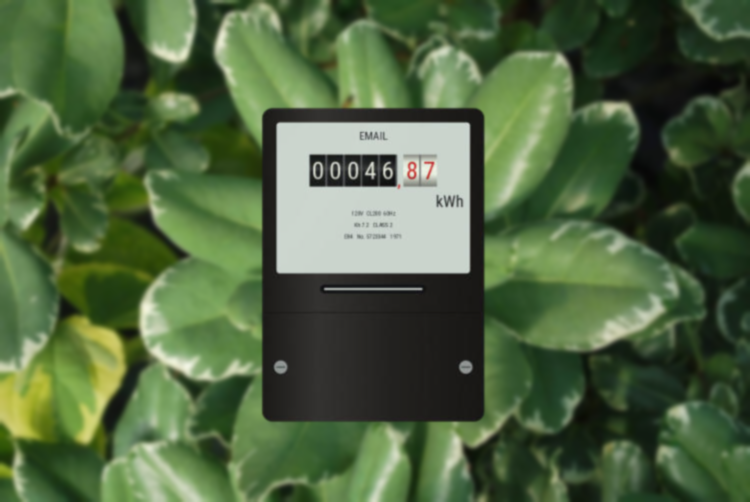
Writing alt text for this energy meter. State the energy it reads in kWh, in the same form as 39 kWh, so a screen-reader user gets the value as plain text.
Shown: 46.87 kWh
